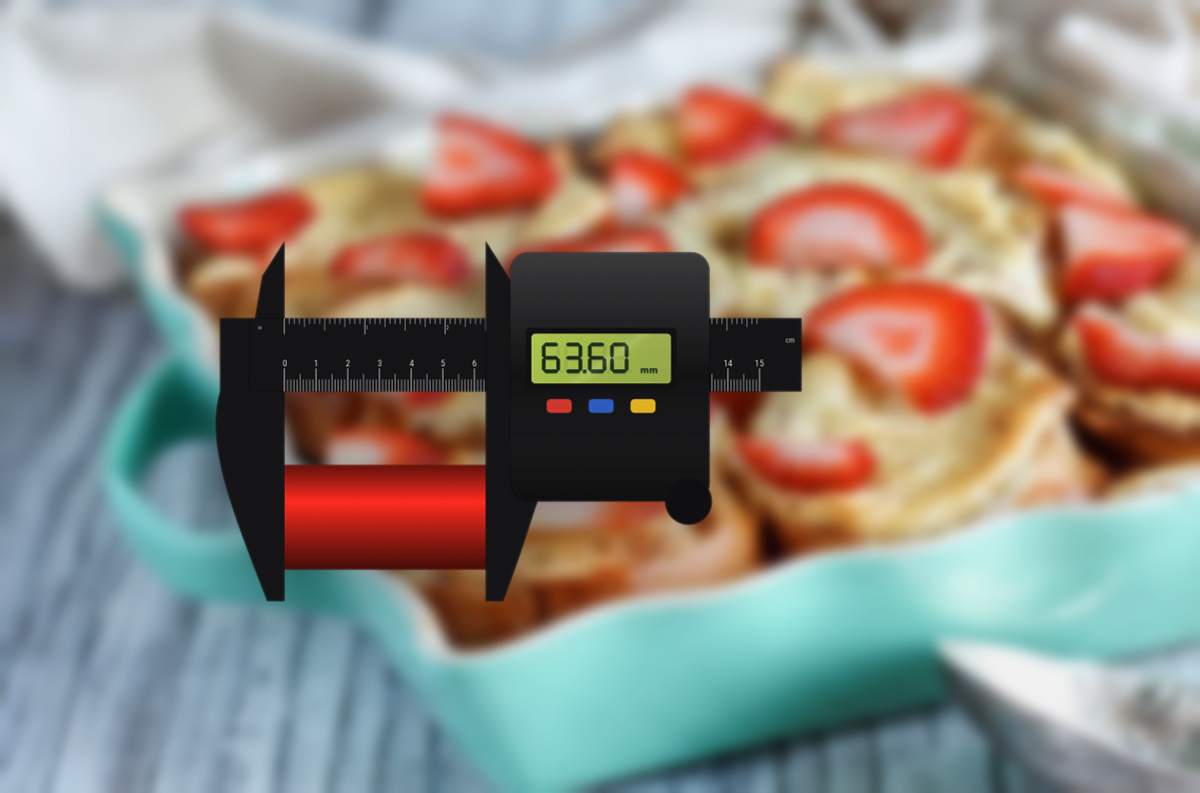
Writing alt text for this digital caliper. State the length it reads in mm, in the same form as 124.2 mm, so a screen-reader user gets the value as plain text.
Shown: 63.60 mm
